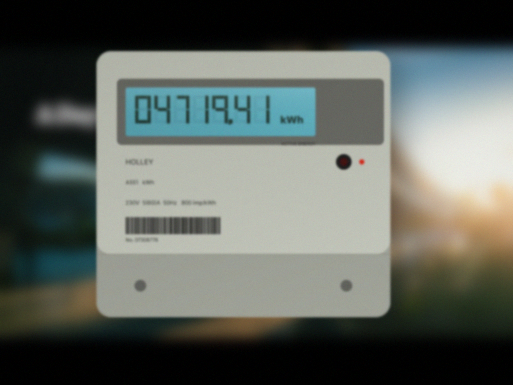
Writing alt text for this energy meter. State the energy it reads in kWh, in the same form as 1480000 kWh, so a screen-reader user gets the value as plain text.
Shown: 4719.41 kWh
